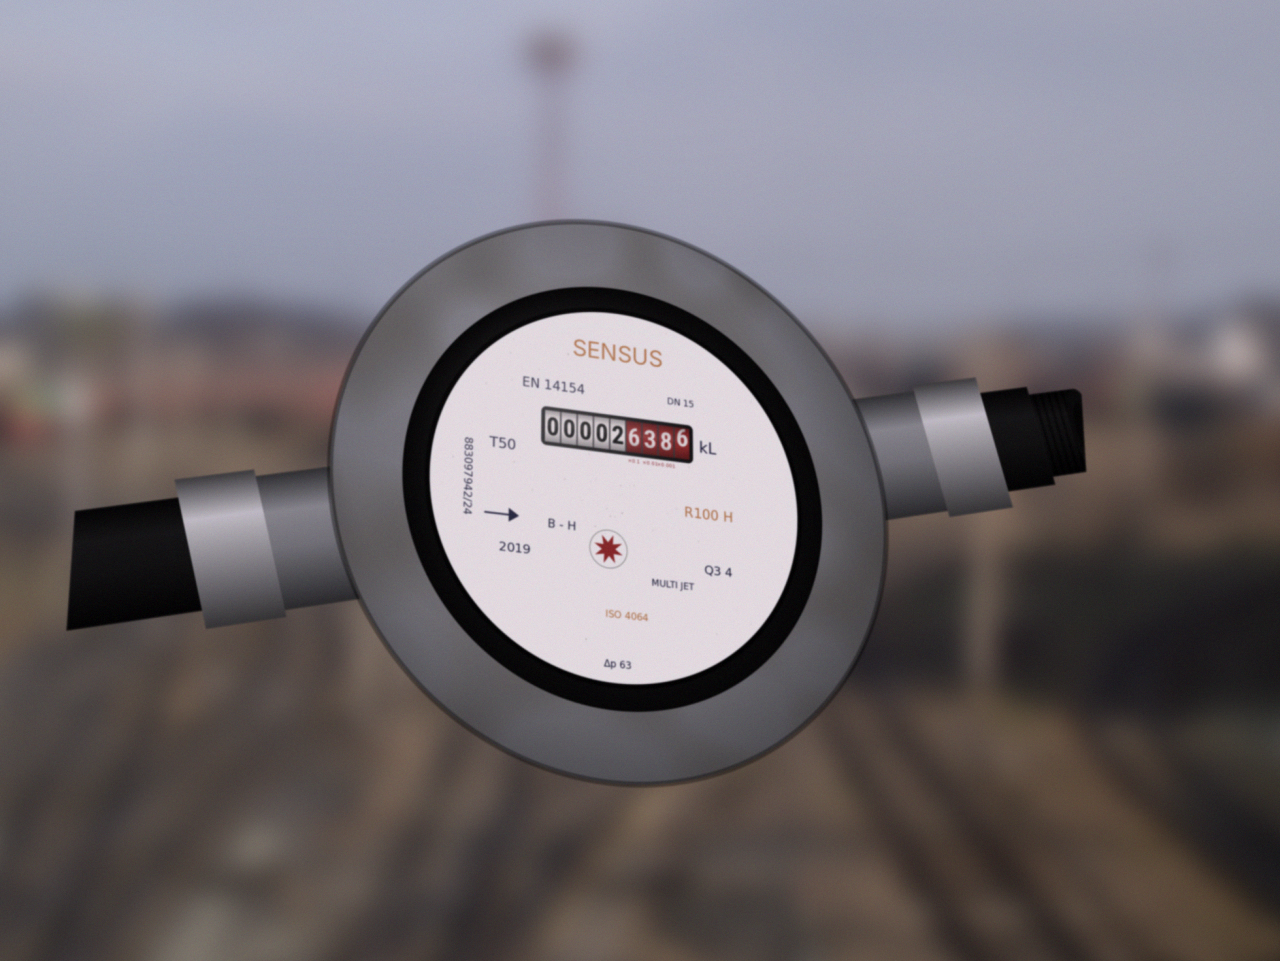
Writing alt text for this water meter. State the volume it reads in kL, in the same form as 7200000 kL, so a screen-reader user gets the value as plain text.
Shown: 2.6386 kL
